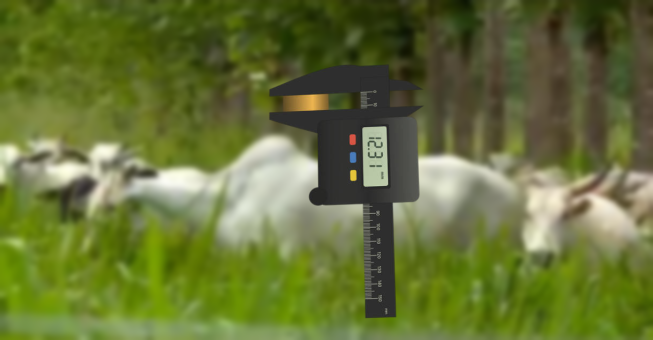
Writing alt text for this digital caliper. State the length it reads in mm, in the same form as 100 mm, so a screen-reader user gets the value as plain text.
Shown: 12.31 mm
